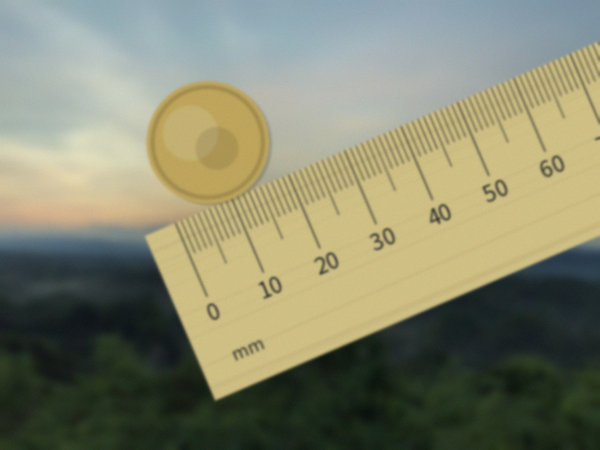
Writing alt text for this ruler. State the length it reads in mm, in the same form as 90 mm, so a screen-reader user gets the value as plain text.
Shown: 20 mm
